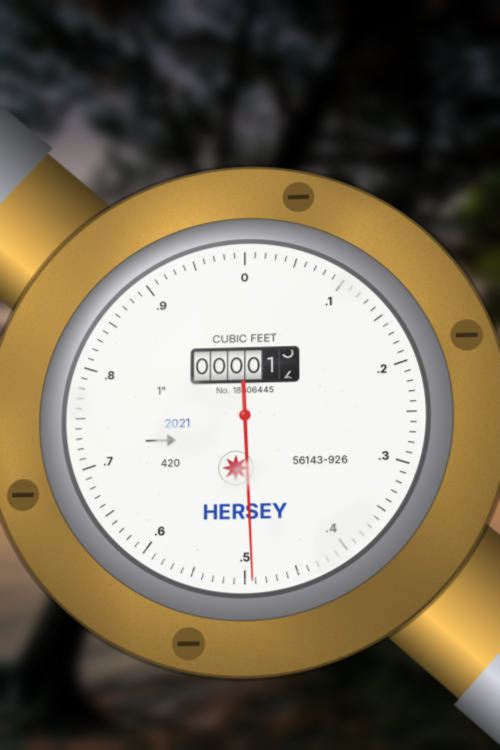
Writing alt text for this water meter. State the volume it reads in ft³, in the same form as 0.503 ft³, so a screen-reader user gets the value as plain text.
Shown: 15.49 ft³
